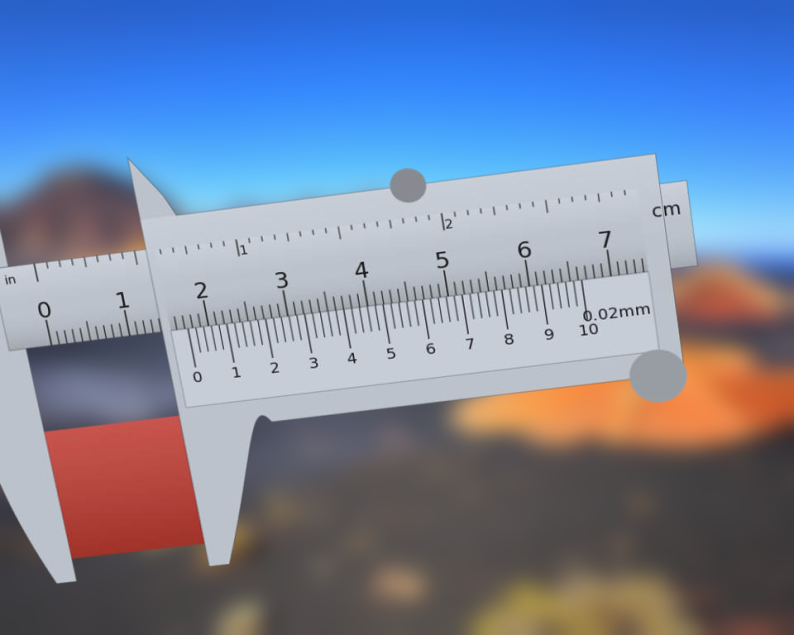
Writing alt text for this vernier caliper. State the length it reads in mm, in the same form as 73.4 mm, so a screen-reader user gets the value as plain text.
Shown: 17.4 mm
